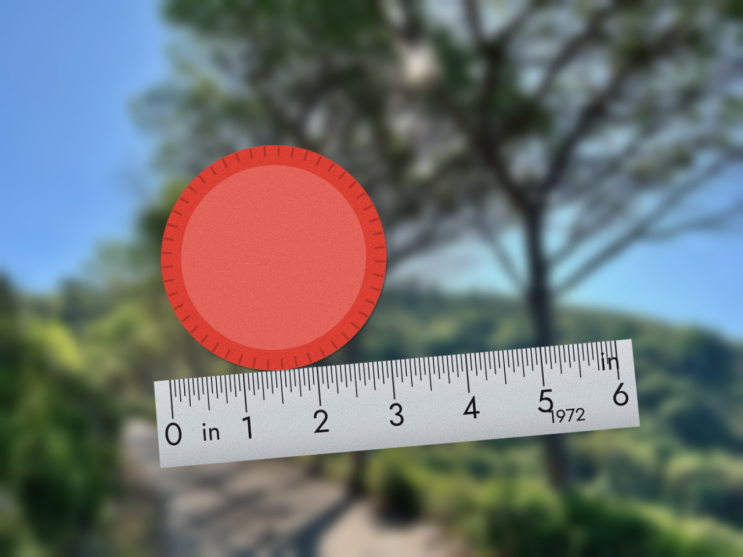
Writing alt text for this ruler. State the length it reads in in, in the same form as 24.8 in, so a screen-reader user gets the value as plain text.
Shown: 3.0625 in
